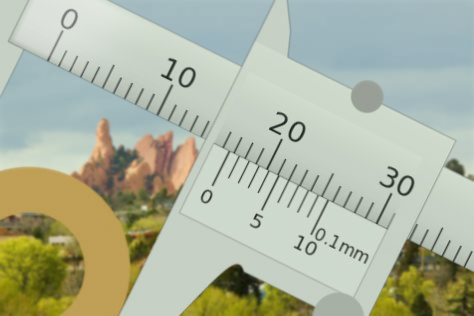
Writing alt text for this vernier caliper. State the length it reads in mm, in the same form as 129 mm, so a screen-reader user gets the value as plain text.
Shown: 16.6 mm
